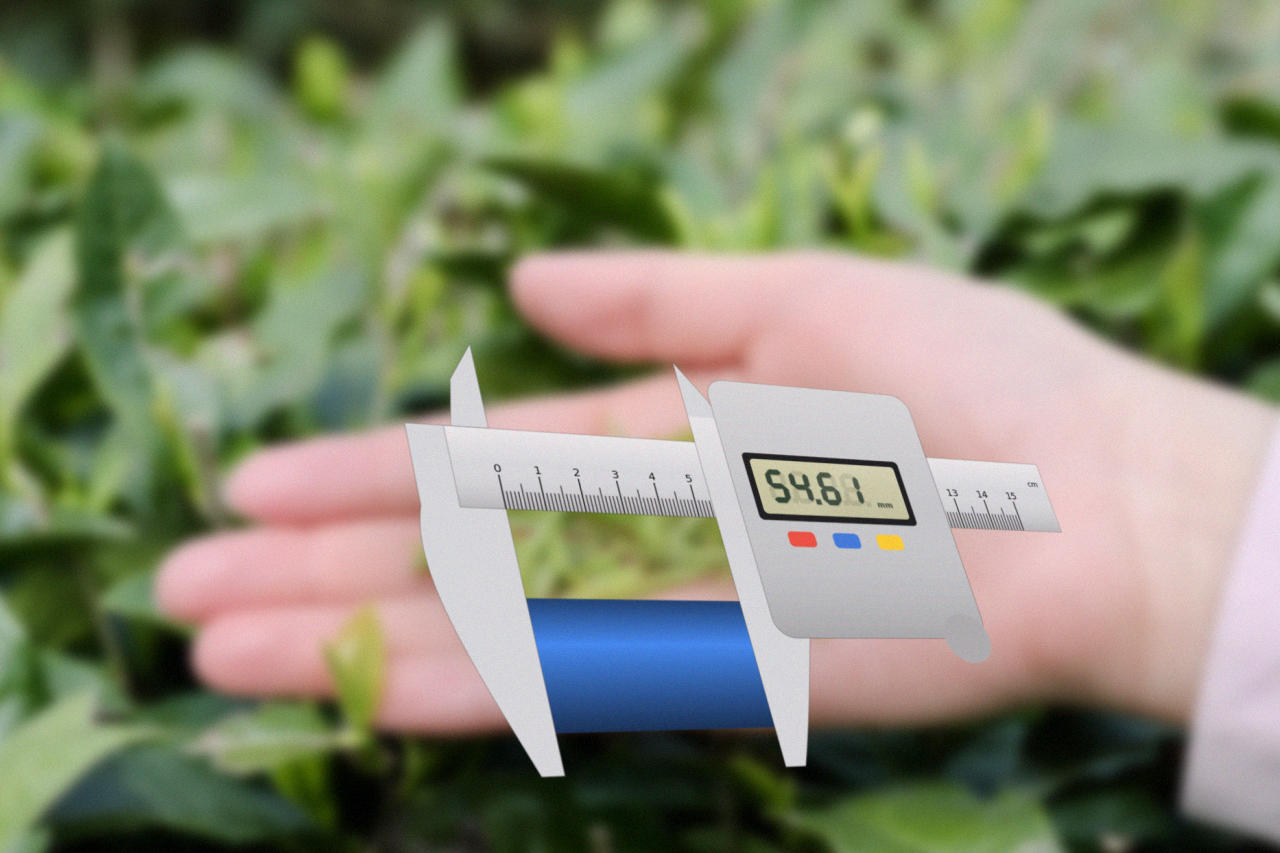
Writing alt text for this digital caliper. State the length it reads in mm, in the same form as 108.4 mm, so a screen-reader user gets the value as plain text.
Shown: 54.61 mm
